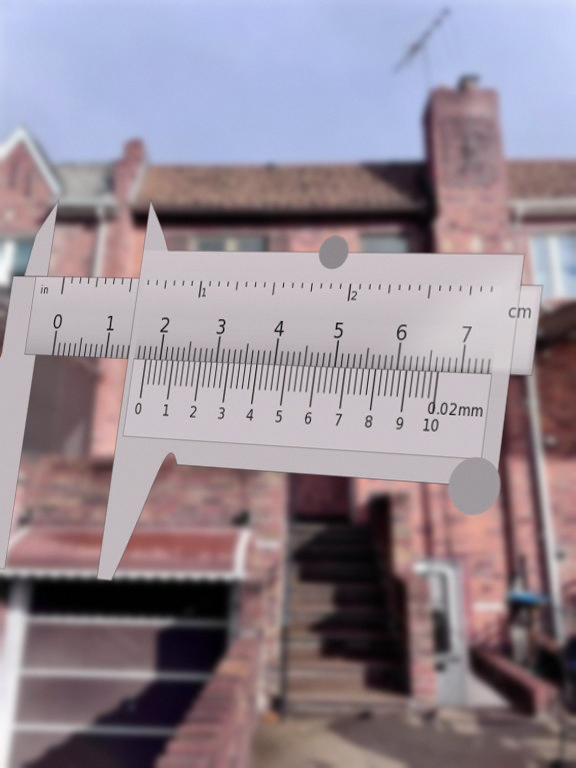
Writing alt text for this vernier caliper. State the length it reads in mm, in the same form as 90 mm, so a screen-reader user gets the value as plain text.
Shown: 17.4 mm
